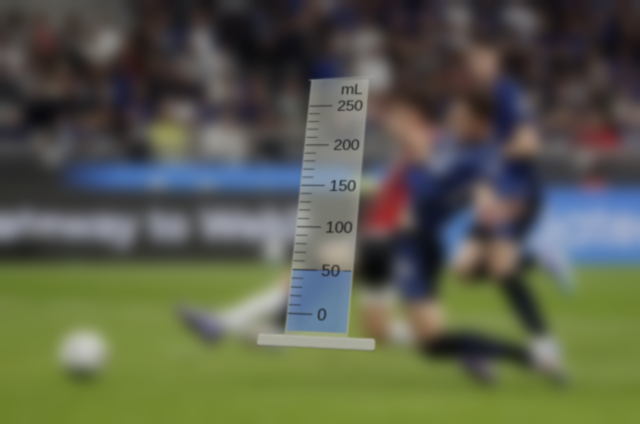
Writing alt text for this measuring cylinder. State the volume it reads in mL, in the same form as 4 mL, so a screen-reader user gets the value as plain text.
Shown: 50 mL
